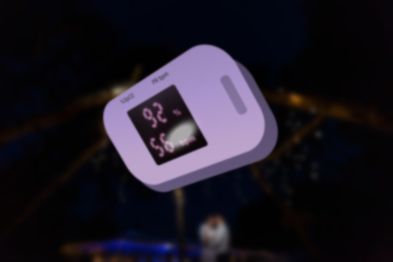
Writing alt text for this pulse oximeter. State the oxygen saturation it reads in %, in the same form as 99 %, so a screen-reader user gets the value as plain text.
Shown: 92 %
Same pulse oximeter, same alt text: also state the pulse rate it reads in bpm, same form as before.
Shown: 56 bpm
